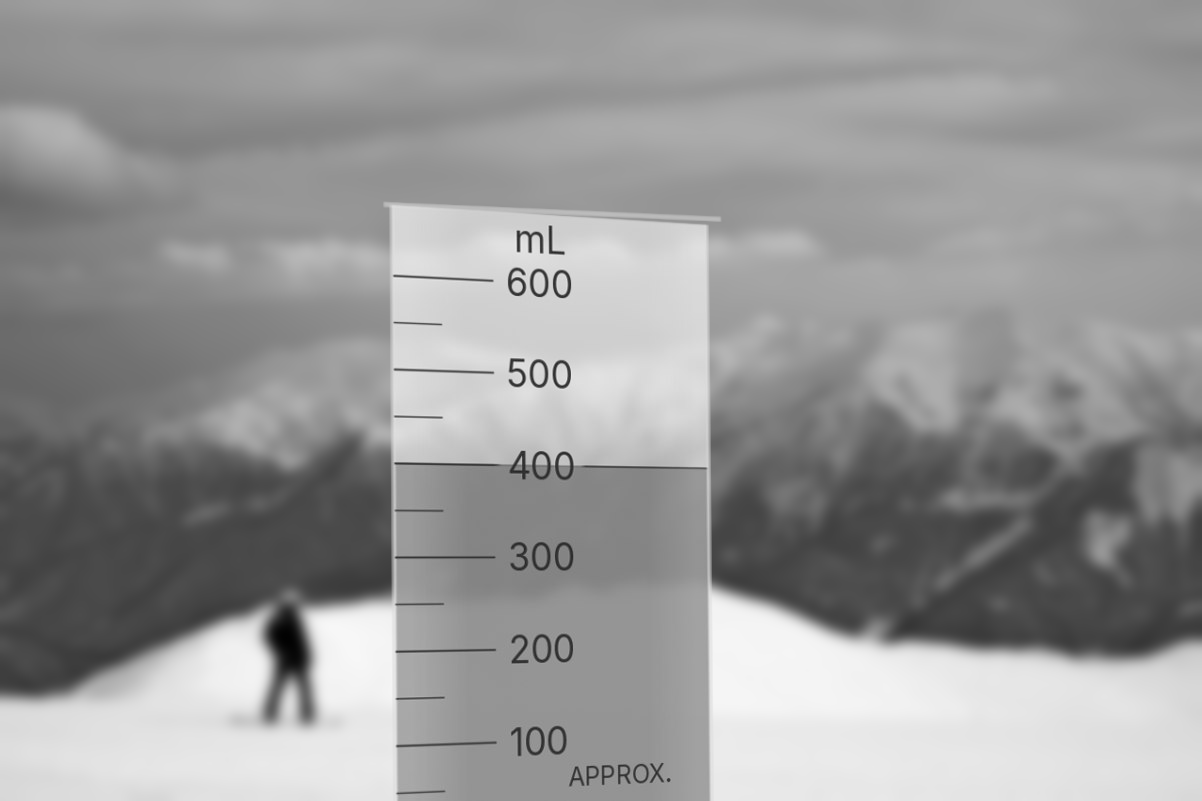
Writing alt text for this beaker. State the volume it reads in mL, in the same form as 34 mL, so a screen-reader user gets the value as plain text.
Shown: 400 mL
